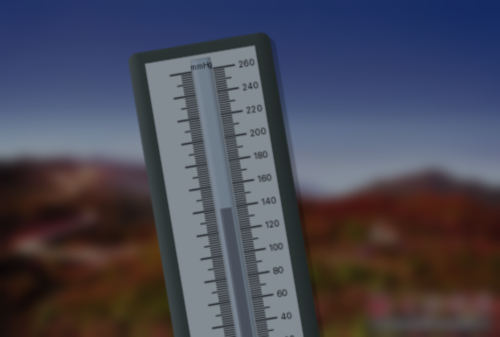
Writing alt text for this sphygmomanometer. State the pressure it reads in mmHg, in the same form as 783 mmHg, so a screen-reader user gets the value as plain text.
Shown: 140 mmHg
